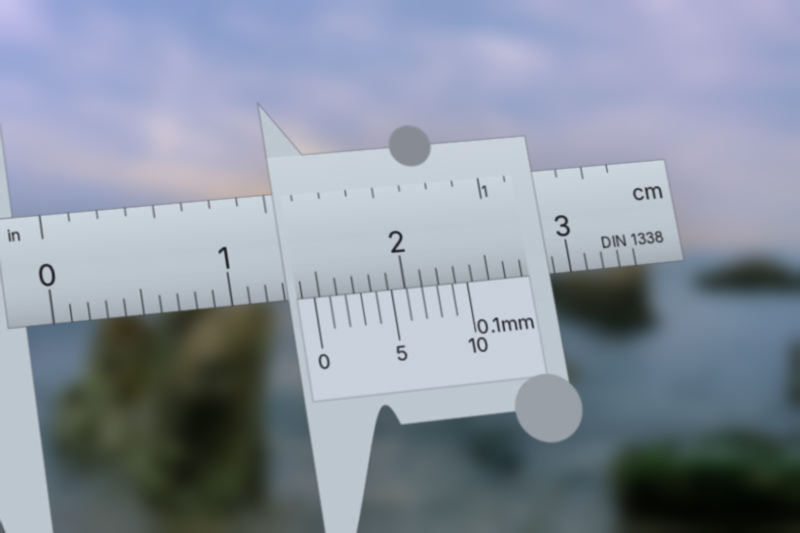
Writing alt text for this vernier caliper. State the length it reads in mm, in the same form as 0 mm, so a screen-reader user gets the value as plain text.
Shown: 14.7 mm
